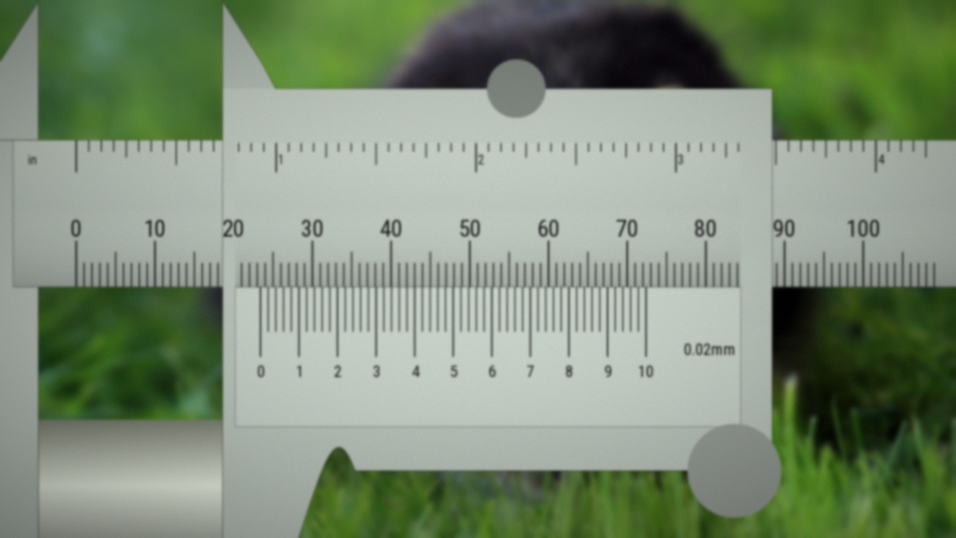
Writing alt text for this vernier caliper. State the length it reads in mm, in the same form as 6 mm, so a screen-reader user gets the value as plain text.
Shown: 23.4 mm
